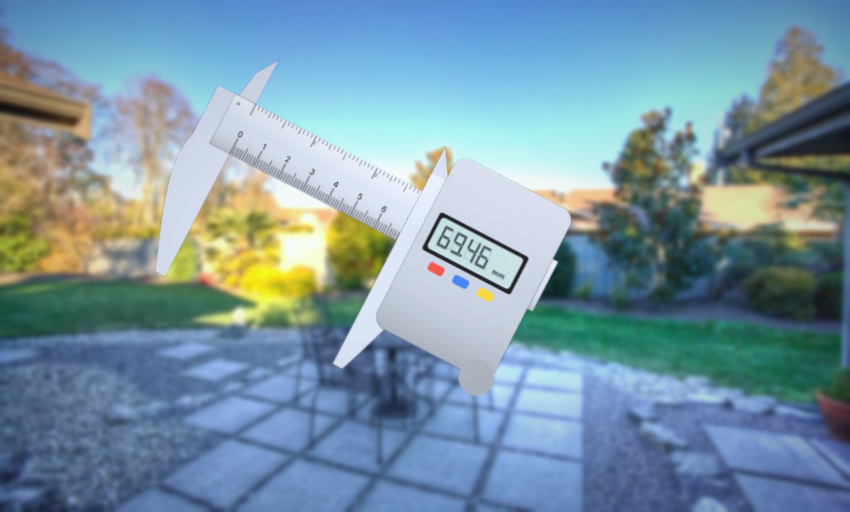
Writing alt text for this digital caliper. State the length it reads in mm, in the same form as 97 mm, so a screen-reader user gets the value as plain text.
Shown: 69.46 mm
